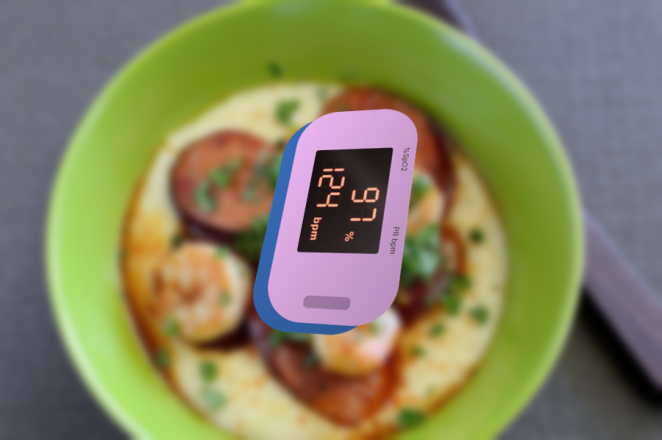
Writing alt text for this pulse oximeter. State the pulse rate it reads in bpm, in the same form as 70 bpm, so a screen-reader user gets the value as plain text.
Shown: 124 bpm
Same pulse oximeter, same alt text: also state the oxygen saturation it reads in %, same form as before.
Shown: 97 %
